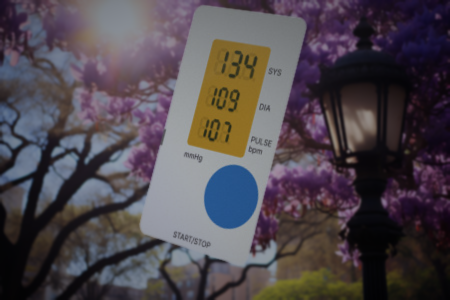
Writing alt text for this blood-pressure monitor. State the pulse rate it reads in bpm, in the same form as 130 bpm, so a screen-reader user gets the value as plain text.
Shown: 107 bpm
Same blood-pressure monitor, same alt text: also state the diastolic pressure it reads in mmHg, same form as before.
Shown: 109 mmHg
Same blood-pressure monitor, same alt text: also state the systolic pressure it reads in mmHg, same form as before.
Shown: 134 mmHg
